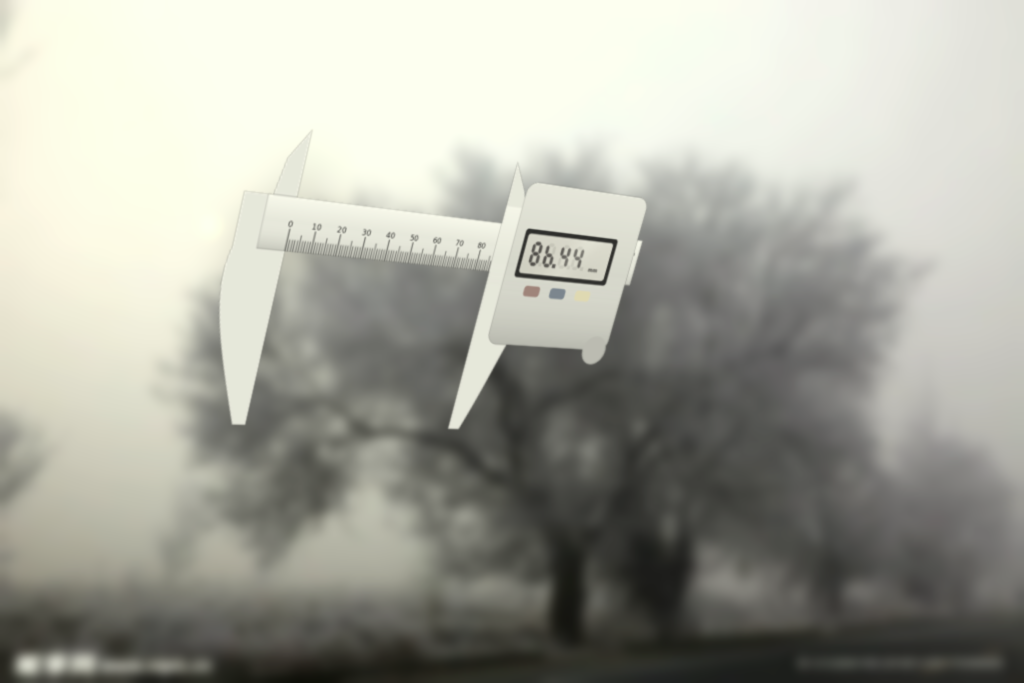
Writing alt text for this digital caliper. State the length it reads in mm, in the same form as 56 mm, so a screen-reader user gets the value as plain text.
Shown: 86.44 mm
